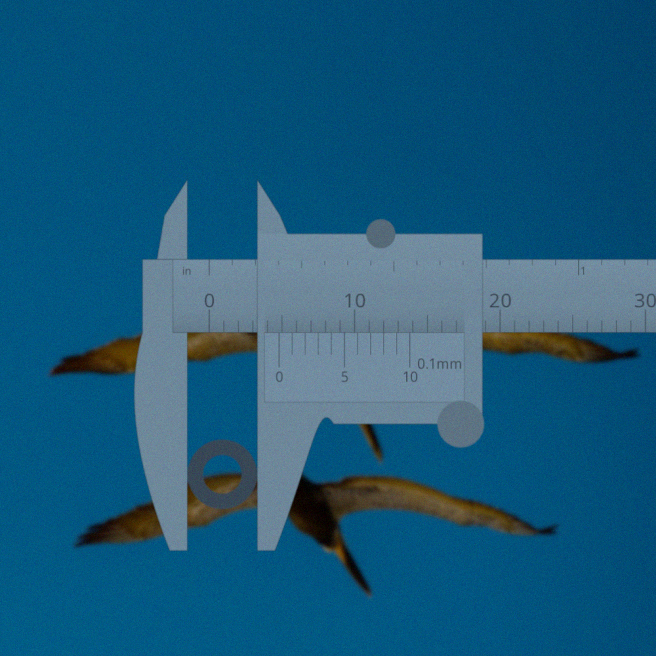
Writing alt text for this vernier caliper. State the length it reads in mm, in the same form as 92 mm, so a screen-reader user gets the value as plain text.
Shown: 4.8 mm
